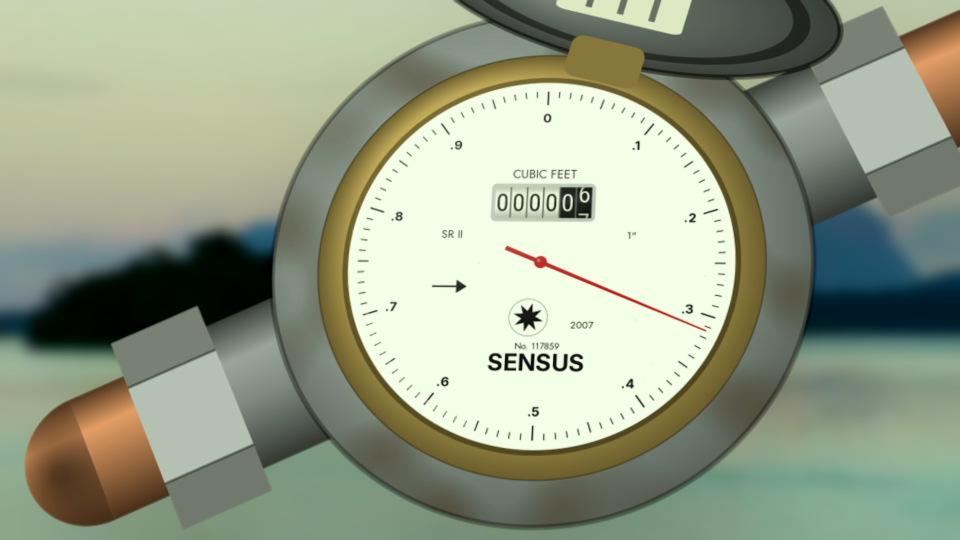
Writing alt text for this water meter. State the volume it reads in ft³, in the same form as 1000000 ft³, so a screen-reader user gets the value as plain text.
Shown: 6.31 ft³
